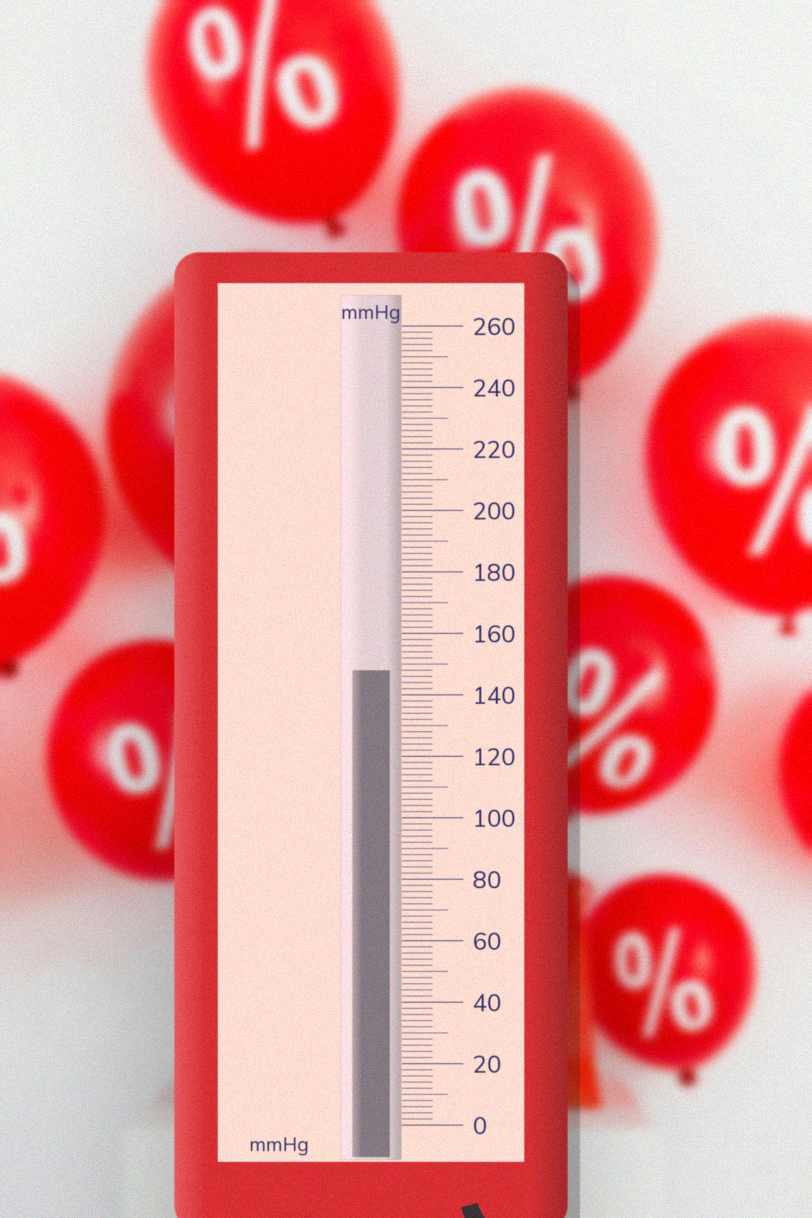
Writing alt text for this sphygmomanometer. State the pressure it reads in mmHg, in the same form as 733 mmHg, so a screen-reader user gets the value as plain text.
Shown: 148 mmHg
